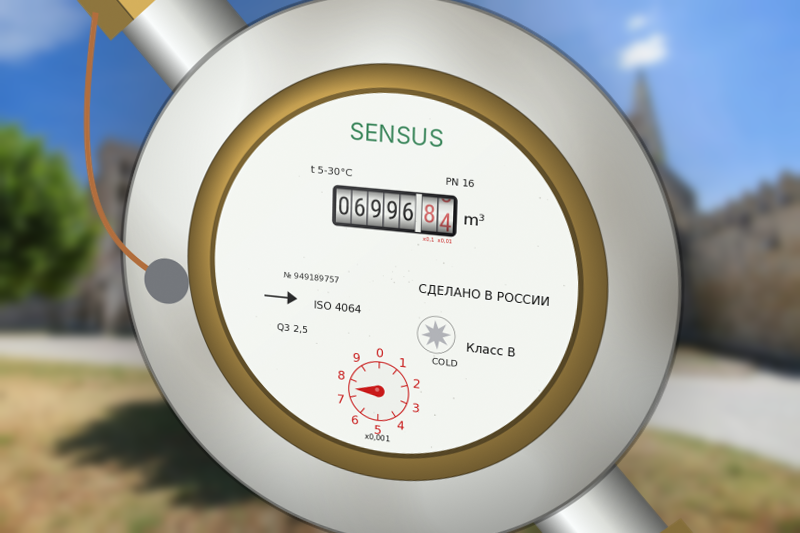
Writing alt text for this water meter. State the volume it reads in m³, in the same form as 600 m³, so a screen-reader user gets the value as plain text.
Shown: 6996.837 m³
